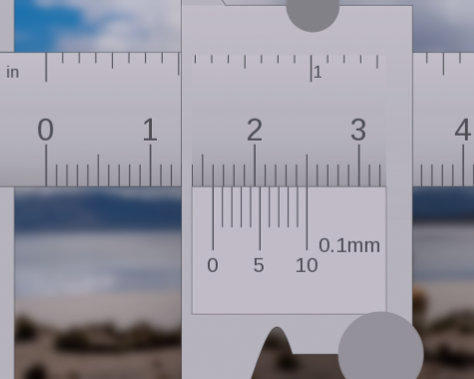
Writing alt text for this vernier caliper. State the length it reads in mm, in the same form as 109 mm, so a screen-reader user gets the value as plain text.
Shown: 16.0 mm
